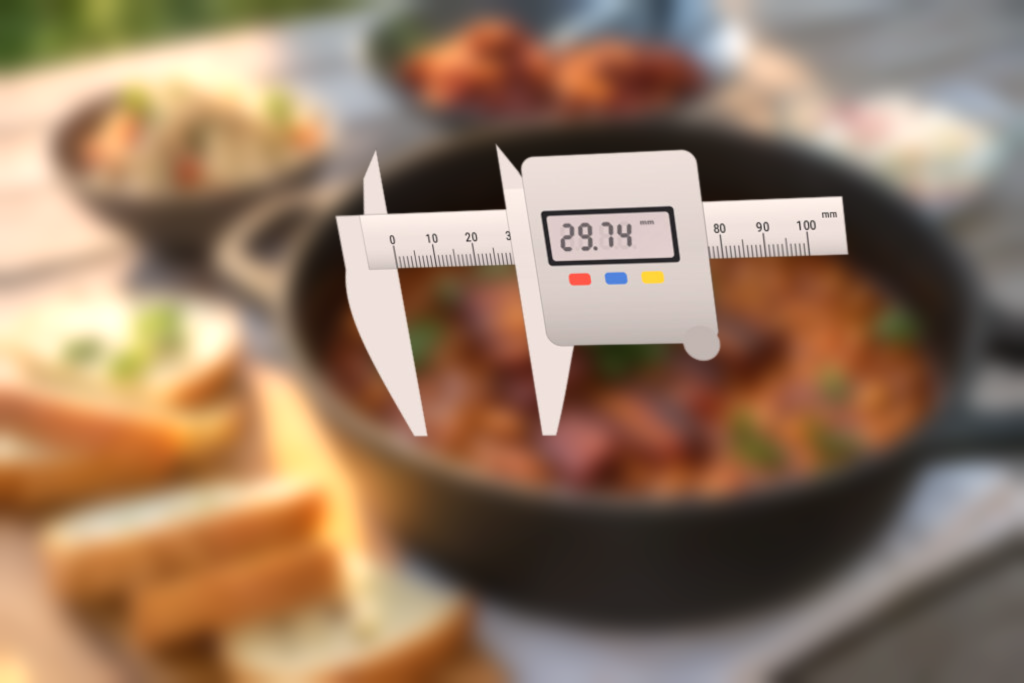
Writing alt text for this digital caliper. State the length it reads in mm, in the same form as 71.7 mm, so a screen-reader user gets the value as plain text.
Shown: 29.74 mm
